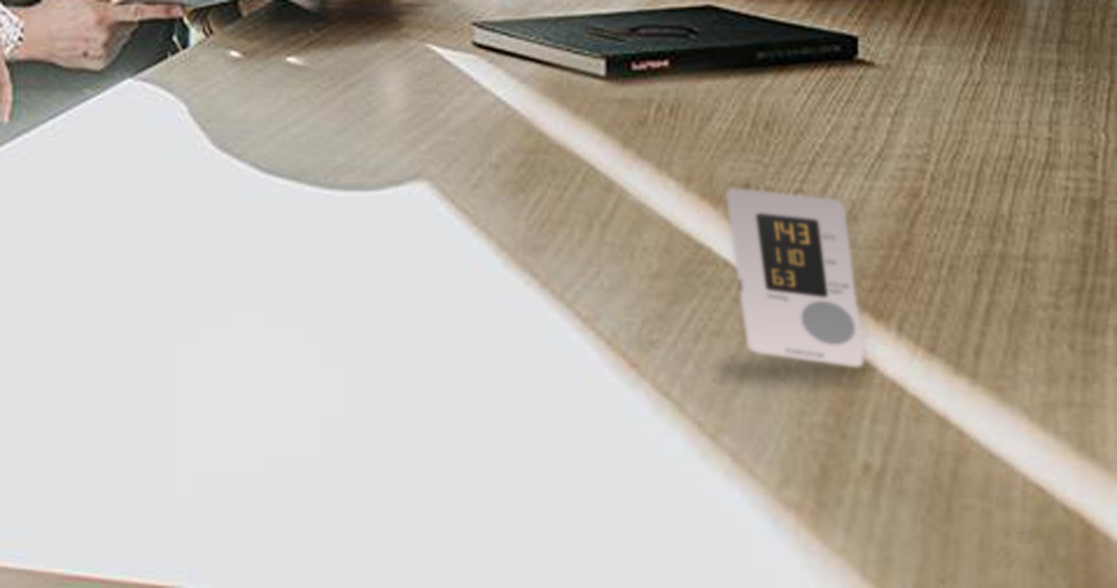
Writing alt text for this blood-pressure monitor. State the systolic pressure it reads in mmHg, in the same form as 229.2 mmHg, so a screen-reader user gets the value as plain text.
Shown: 143 mmHg
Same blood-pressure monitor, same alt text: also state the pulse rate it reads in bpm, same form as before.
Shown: 63 bpm
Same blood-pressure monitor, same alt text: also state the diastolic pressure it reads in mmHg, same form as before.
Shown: 110 mmHg
